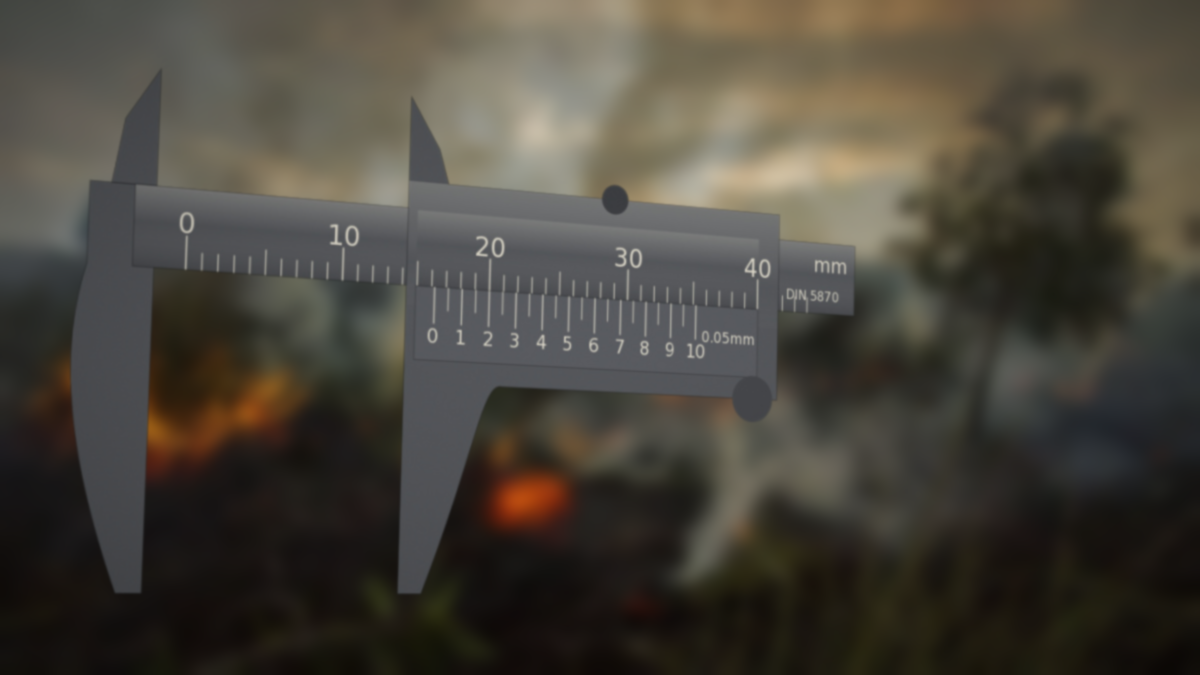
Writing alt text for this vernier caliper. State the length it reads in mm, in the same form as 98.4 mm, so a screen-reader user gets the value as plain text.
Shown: 16.2 mm
